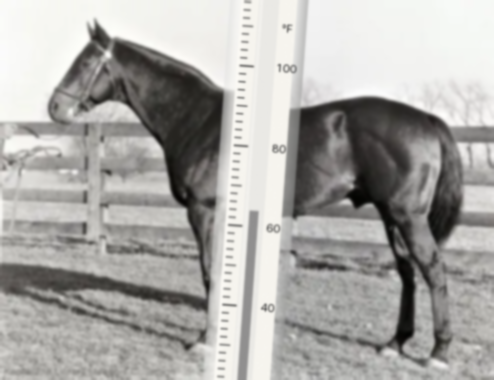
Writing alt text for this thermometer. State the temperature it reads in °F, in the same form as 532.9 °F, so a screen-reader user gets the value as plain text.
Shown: 64 °F
